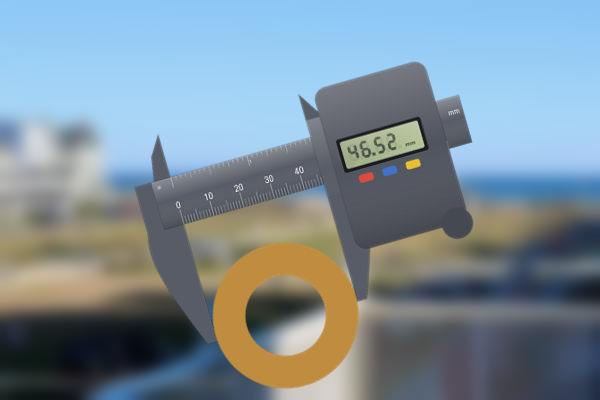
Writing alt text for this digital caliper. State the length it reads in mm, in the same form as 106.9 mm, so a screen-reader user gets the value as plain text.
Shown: 46.52 mm
